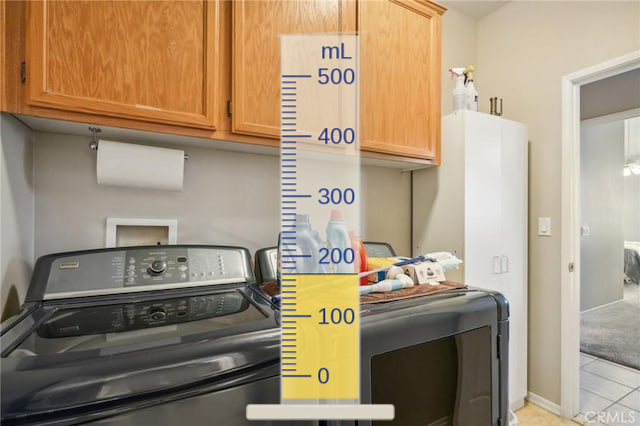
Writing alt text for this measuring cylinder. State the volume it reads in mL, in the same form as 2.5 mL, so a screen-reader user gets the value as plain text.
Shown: 170 mL
